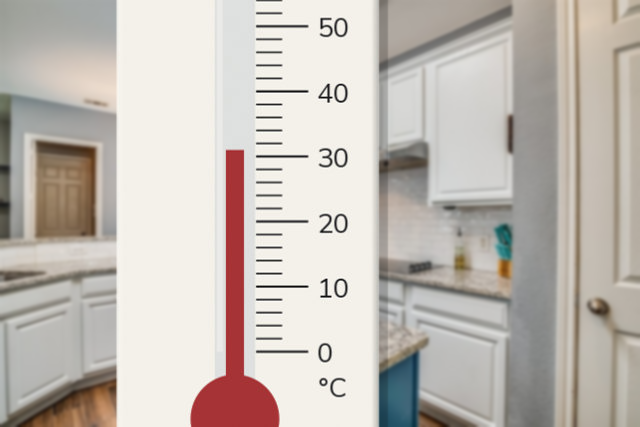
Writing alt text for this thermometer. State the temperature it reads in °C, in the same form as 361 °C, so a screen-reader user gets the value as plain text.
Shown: 31 °C
